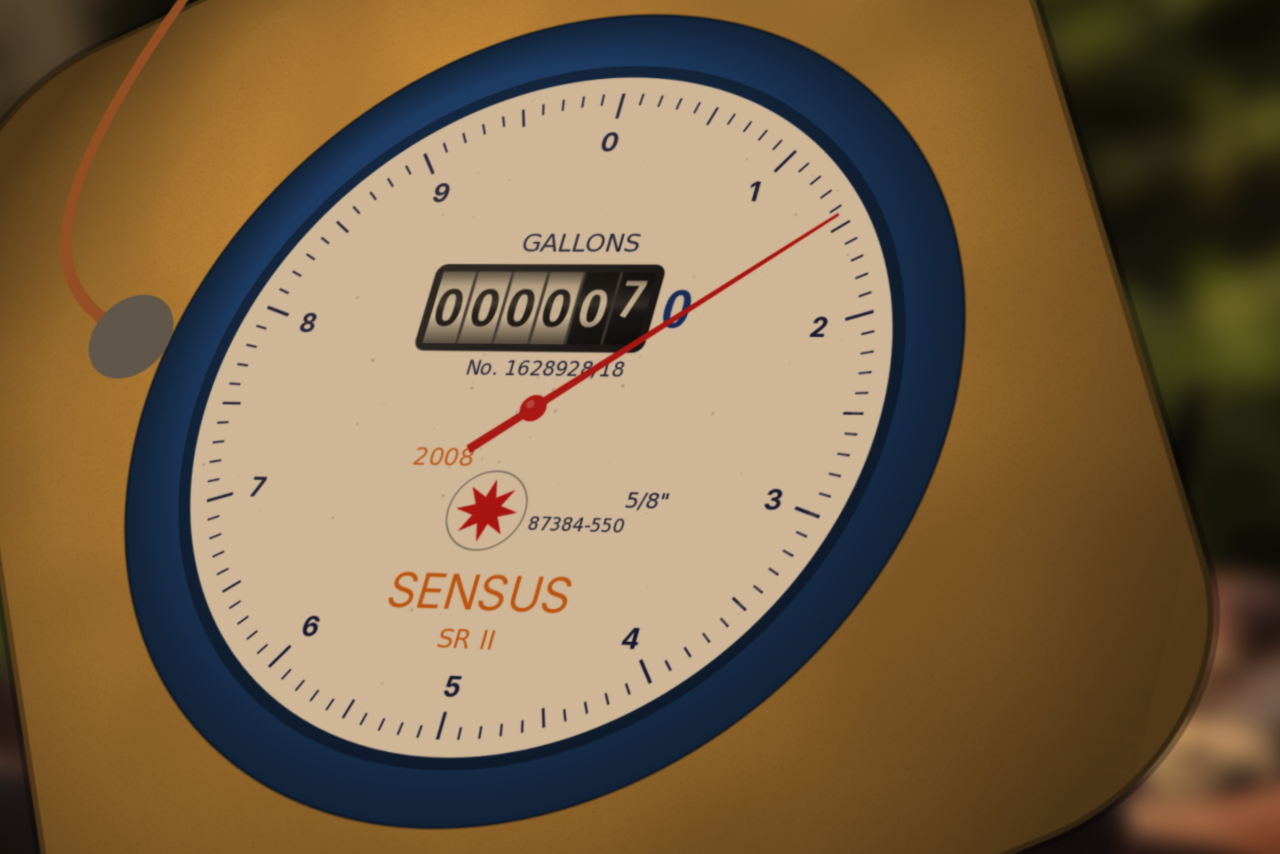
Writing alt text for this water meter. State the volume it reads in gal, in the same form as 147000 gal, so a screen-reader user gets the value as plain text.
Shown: 71.4 gal
